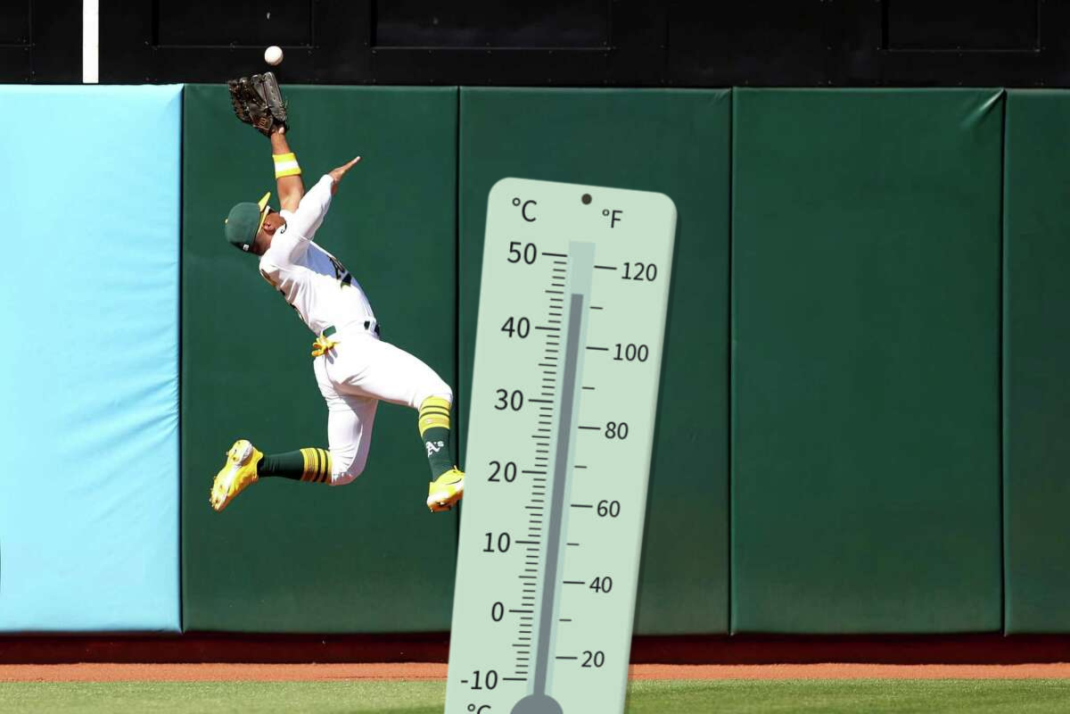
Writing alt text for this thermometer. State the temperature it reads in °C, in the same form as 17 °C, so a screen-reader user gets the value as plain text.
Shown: 45 °C
